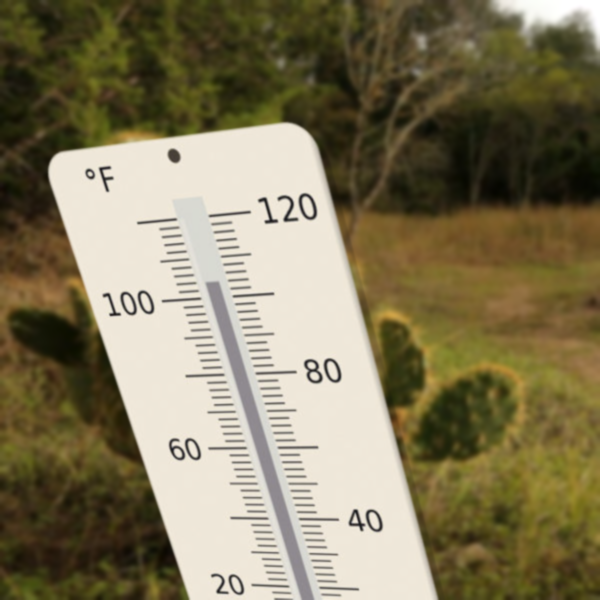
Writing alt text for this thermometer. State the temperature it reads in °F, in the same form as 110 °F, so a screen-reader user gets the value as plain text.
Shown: 104 °F
